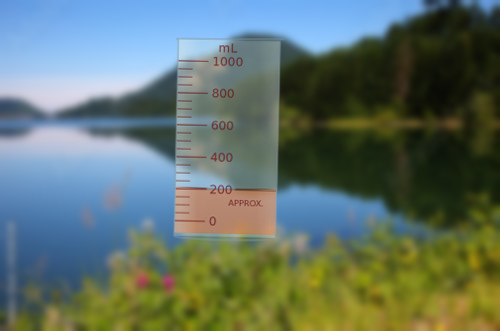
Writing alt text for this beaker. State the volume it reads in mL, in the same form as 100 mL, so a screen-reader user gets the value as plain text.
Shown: 200 mL
